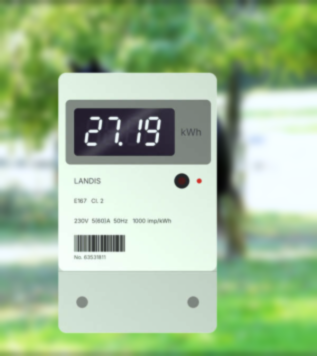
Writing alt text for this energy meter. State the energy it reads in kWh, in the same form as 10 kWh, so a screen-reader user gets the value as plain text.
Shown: 27.19 kWh
